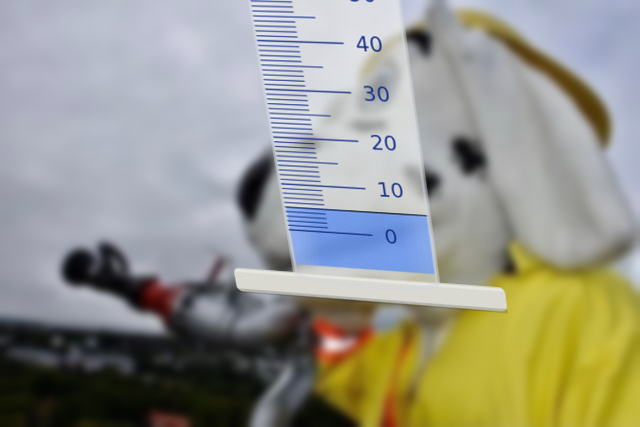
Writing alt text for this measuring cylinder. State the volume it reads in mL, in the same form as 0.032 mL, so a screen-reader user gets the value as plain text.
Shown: 5 mL
